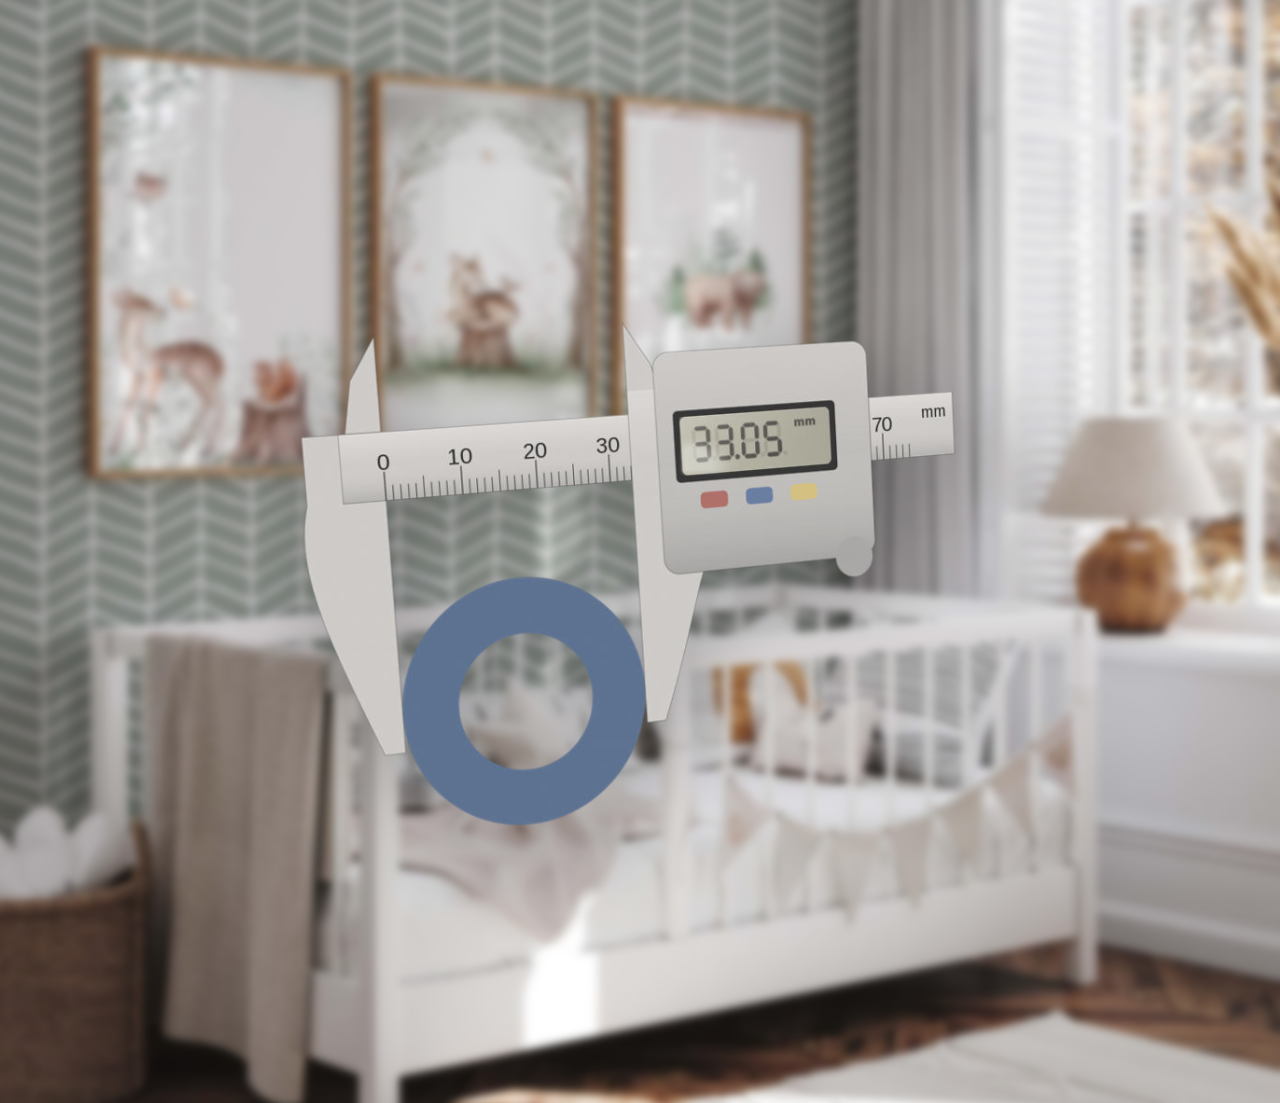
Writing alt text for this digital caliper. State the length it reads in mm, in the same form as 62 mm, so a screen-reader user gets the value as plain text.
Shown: 33.05 mm
